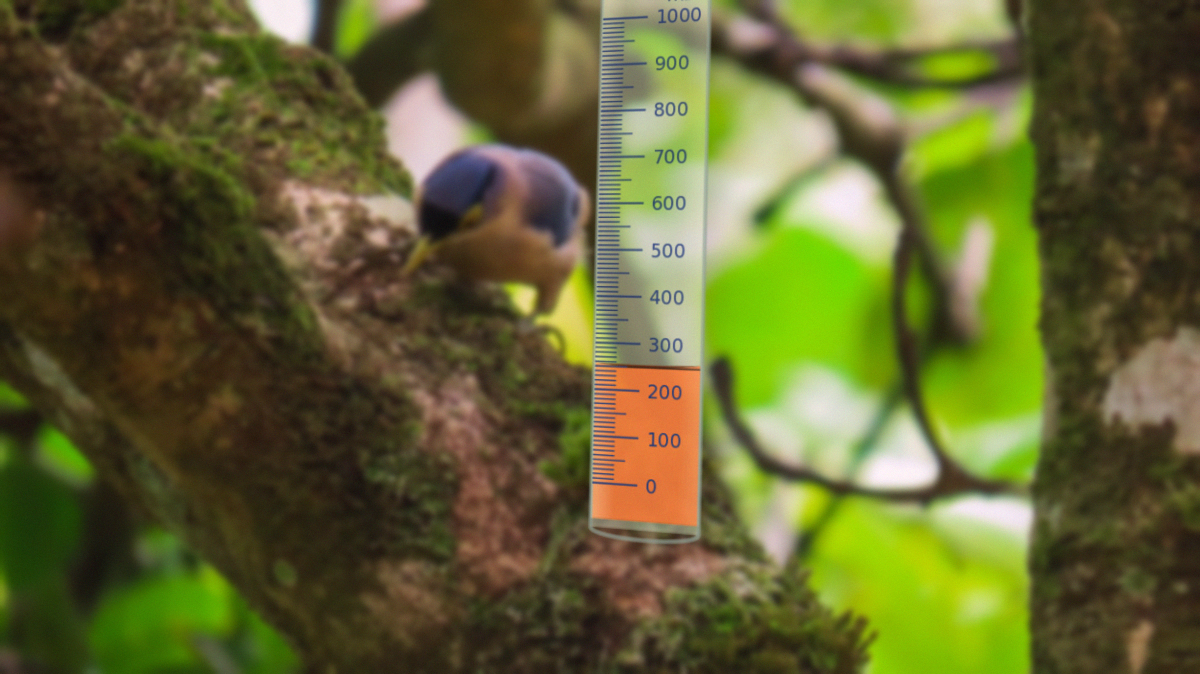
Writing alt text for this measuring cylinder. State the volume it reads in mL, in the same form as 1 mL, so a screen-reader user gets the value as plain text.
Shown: 250 mL
